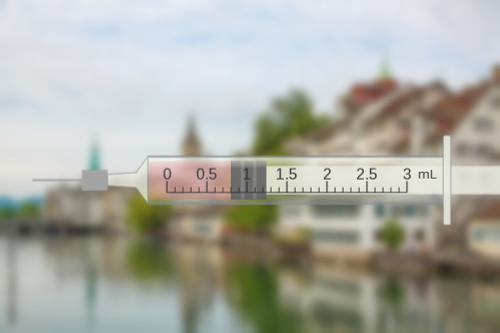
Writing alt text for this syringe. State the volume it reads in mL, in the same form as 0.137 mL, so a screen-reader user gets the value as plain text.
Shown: 0.8 mL
